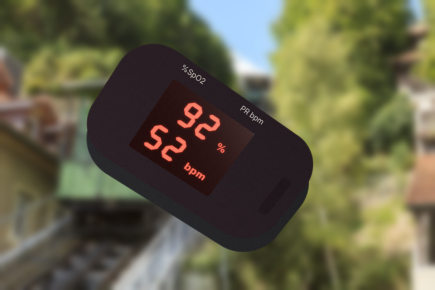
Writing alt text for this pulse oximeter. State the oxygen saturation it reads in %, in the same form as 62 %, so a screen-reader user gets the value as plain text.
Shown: 92 %
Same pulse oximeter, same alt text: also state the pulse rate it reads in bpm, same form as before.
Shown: 52 bpm
